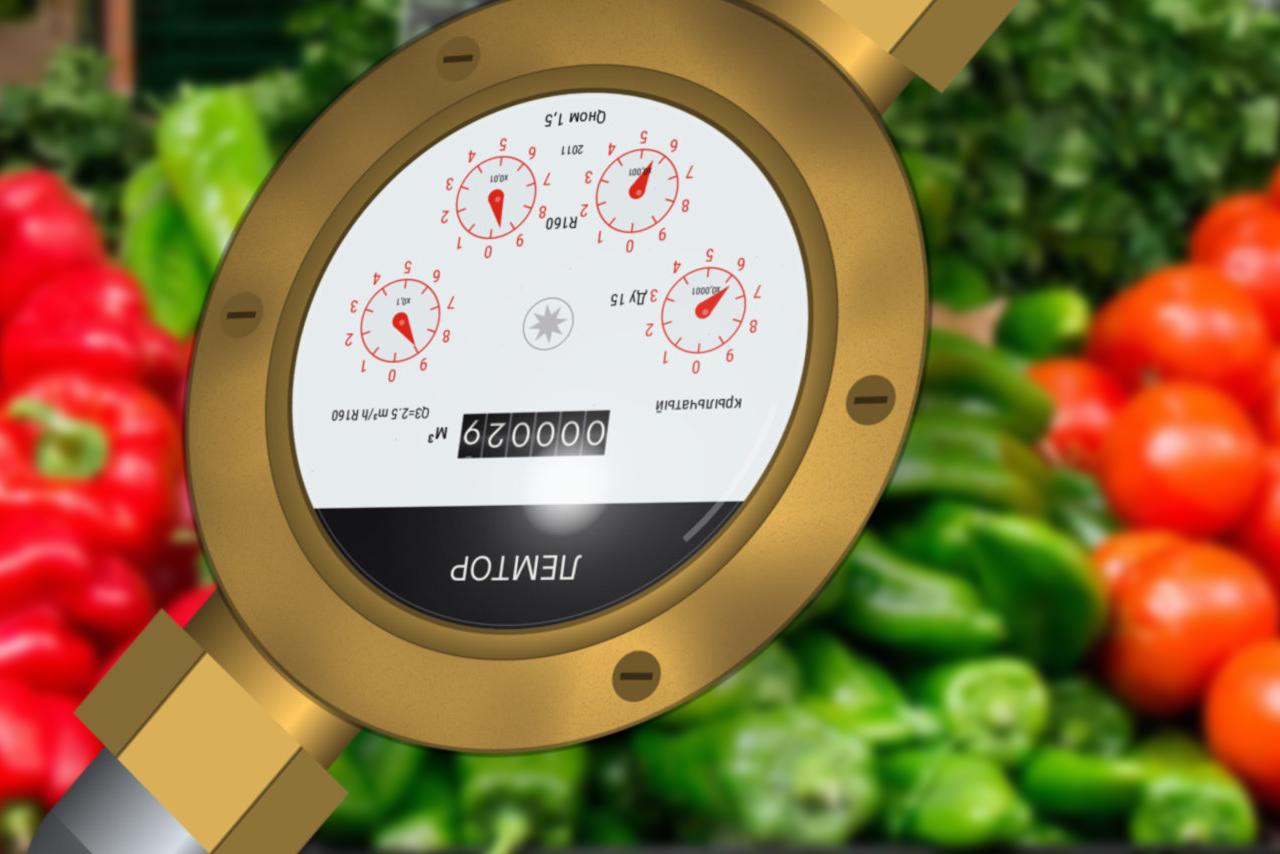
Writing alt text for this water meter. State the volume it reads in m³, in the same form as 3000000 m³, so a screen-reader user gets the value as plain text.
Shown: 28.8956 m³
